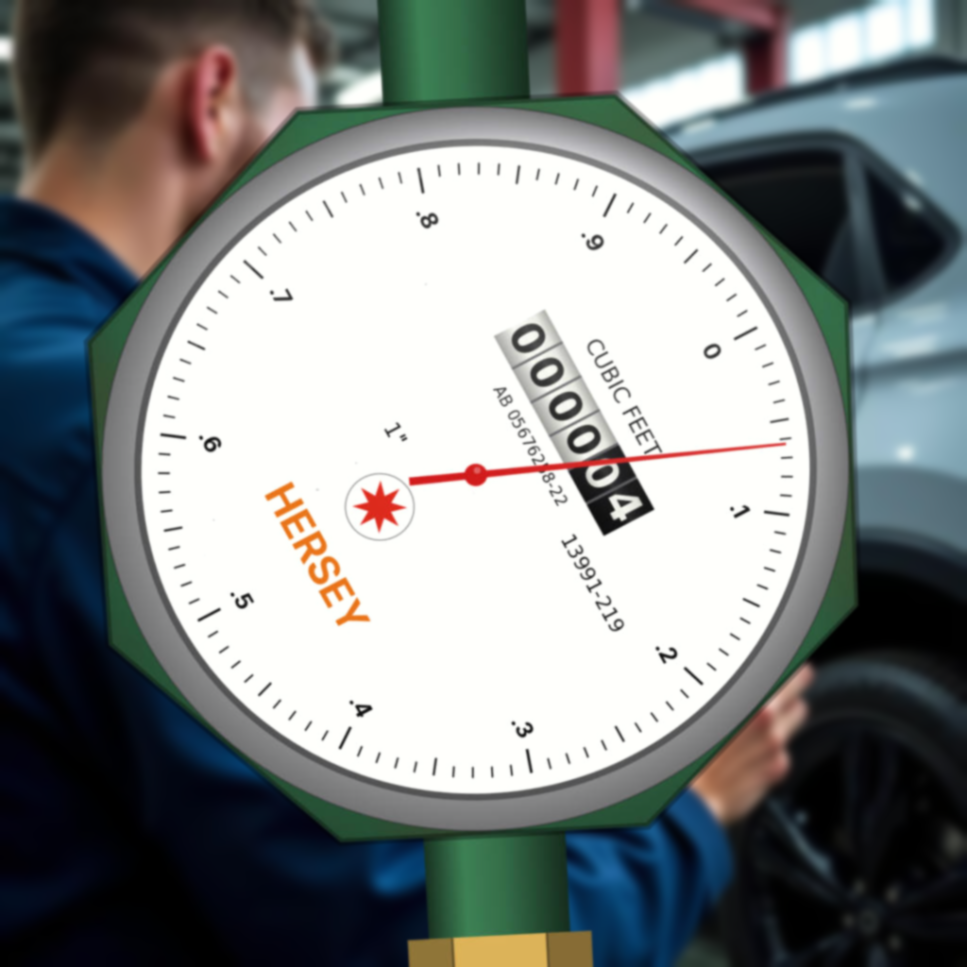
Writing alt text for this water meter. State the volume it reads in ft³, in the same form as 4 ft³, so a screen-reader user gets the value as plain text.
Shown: 4.06 ft³
